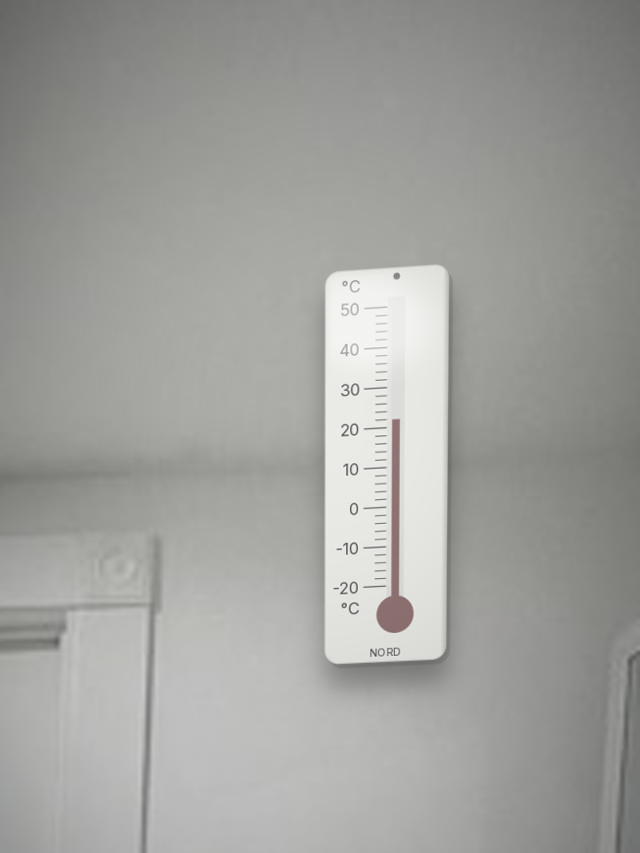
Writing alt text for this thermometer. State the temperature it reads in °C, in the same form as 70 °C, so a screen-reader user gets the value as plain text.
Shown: 22 °C
